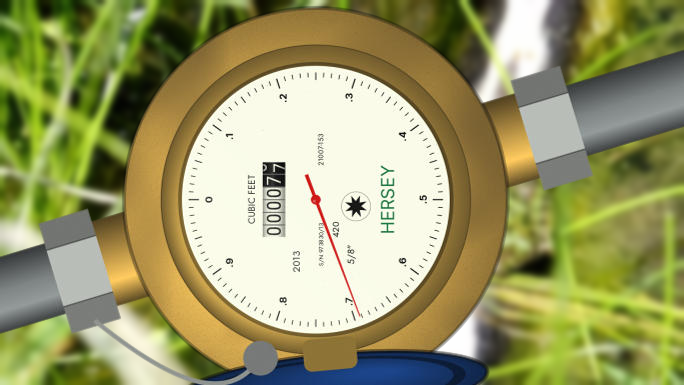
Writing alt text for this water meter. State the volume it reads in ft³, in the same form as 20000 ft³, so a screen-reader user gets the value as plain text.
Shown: 76.69 ft³
